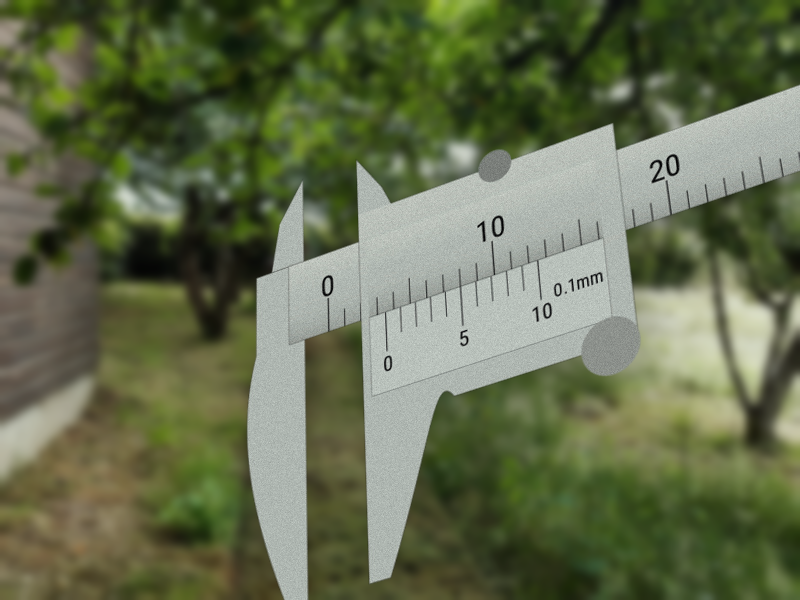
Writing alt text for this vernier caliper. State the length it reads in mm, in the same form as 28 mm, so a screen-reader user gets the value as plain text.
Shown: 3.5 mm
